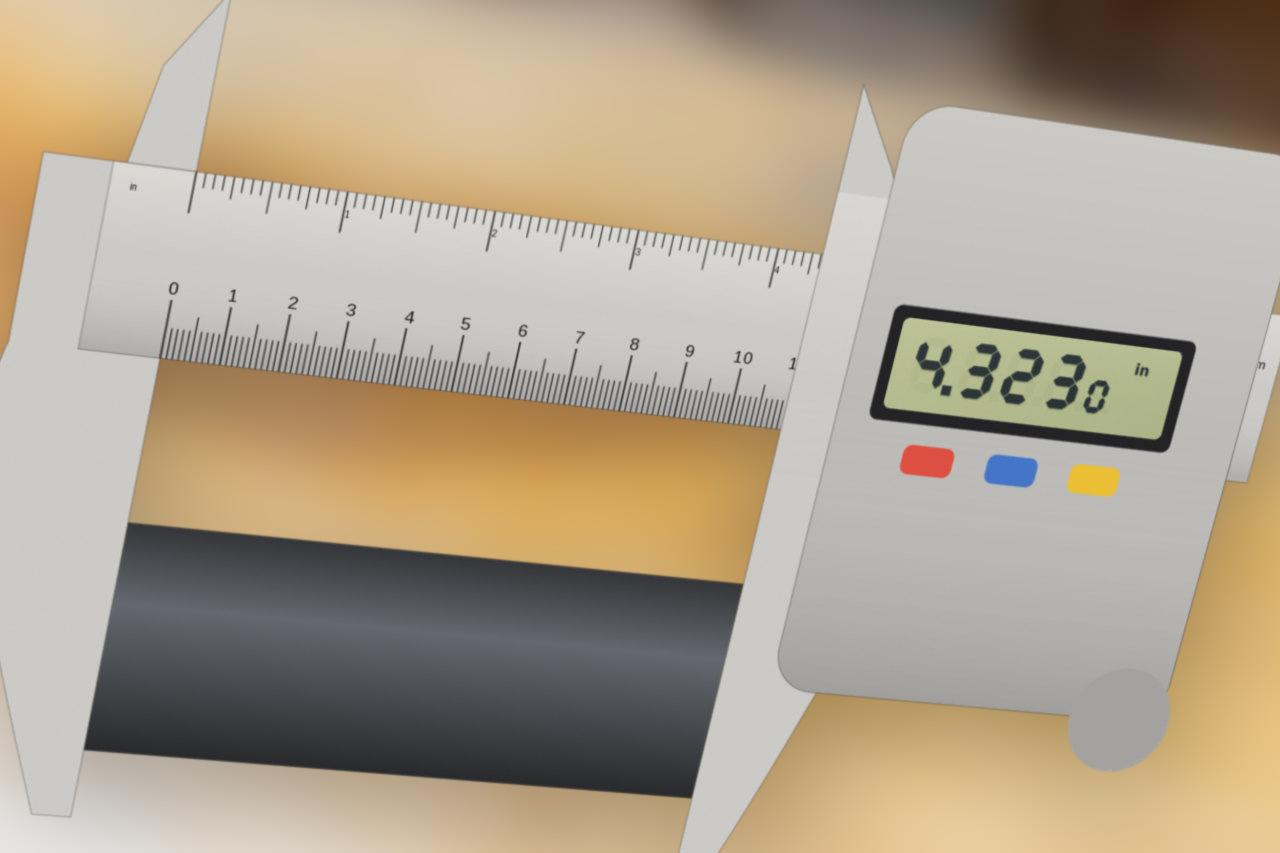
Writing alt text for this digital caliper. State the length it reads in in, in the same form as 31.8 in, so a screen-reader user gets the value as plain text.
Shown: 4.3230 in
